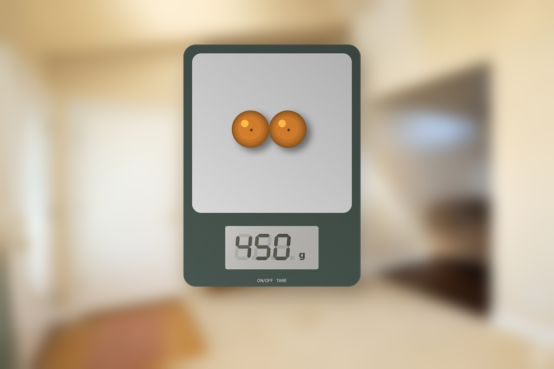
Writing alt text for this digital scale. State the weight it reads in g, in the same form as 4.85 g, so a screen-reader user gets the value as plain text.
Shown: 450 g
